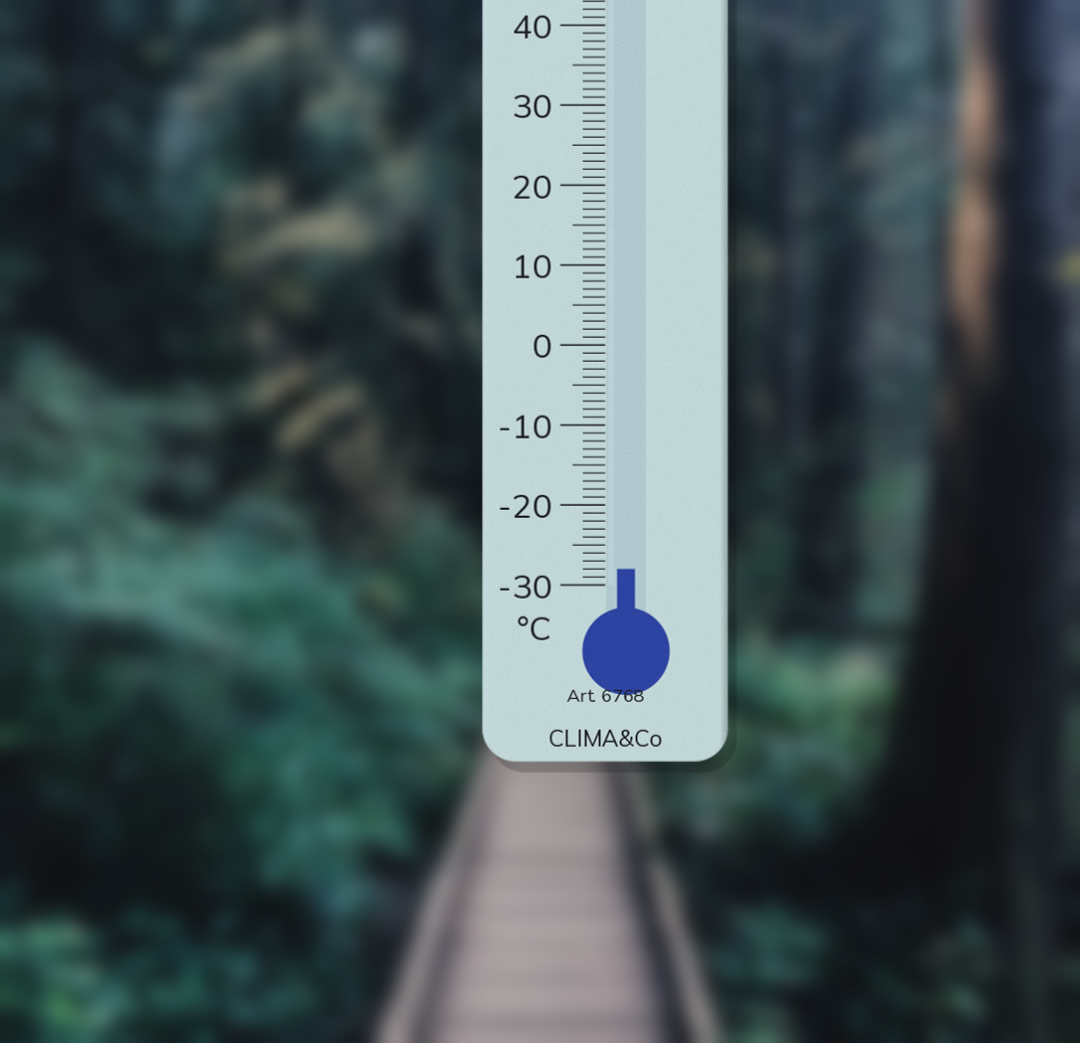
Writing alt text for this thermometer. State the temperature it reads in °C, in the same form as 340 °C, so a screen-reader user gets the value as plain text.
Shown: -28 °C
